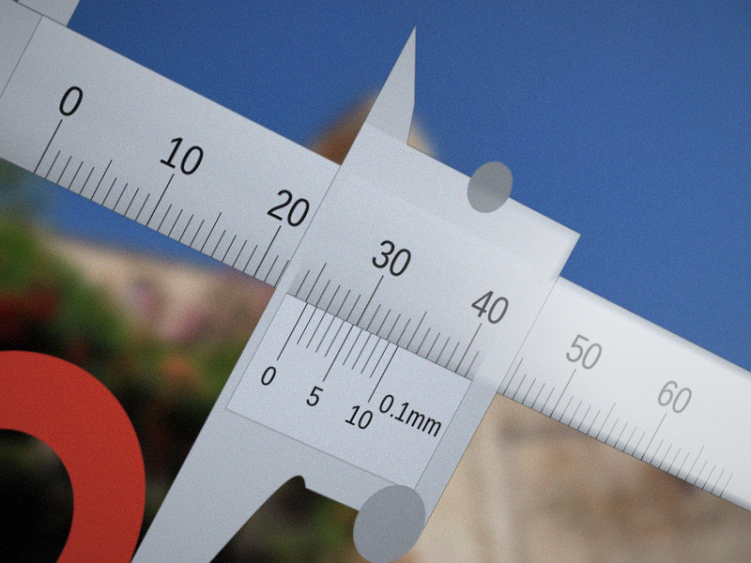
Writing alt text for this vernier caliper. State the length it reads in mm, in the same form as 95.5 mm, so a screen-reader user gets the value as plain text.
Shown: 25.2 mm
